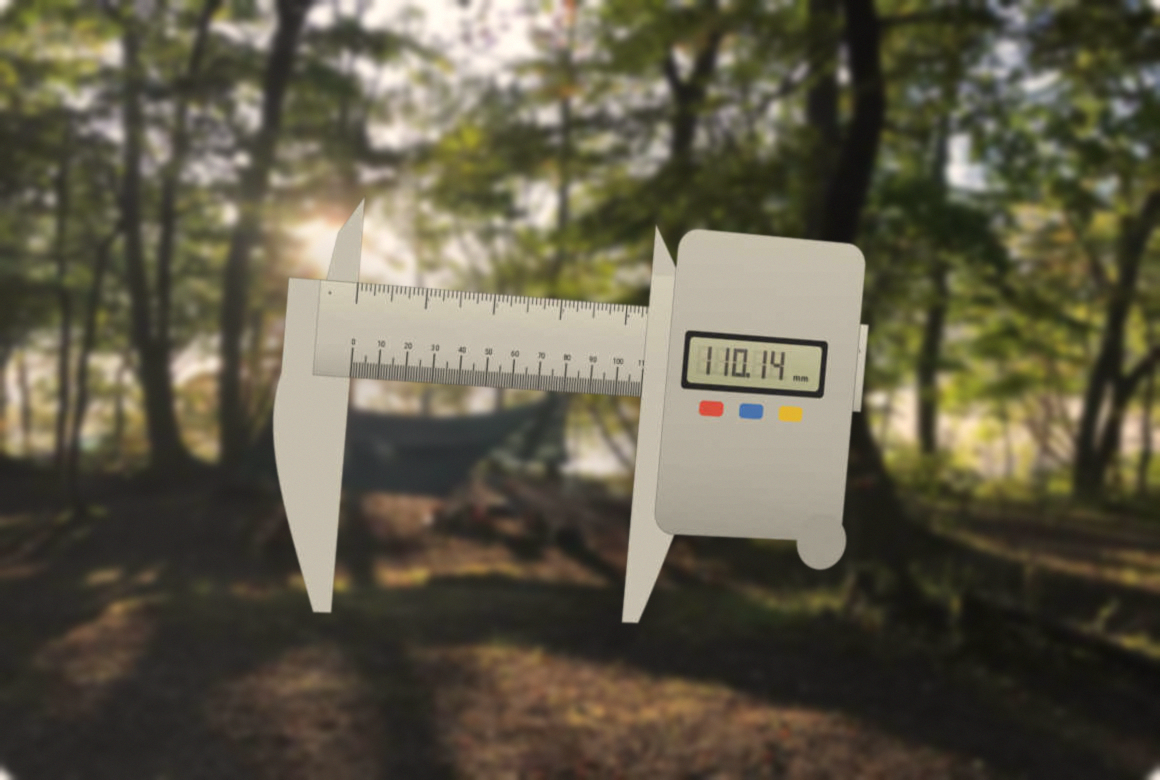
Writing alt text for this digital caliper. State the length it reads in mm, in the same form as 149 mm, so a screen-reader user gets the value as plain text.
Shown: 110.14 mm
